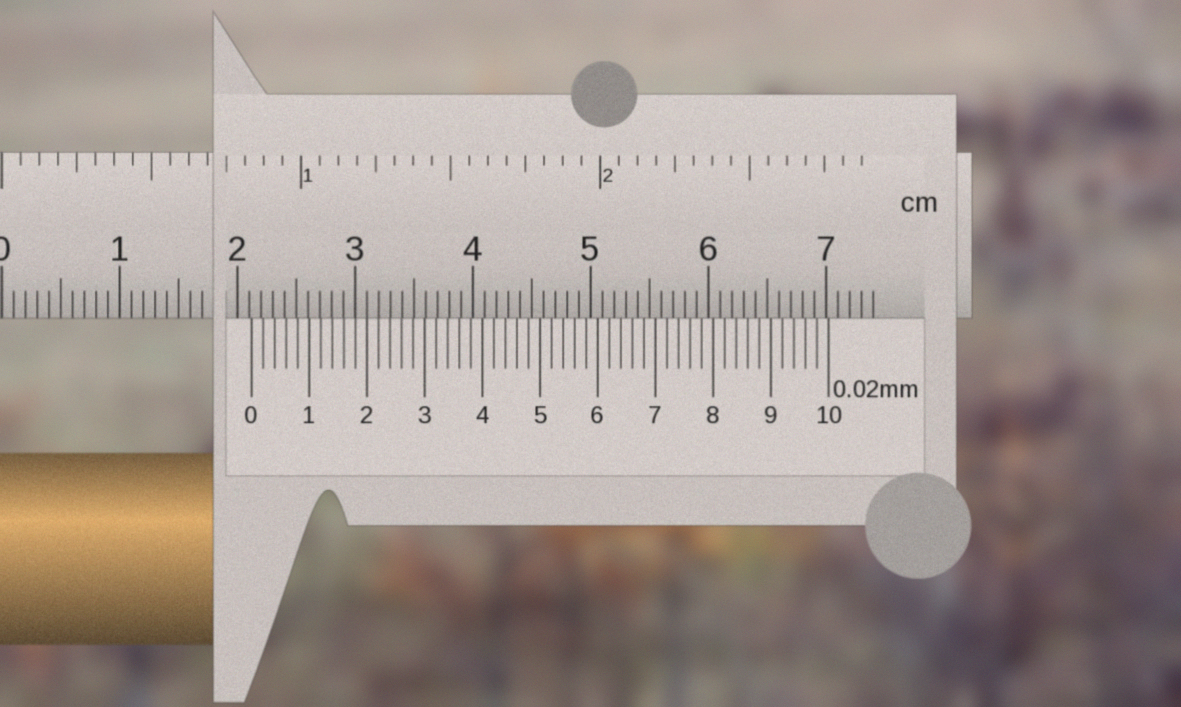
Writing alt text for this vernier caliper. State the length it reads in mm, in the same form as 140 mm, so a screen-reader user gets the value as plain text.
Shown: 21.2 mm
